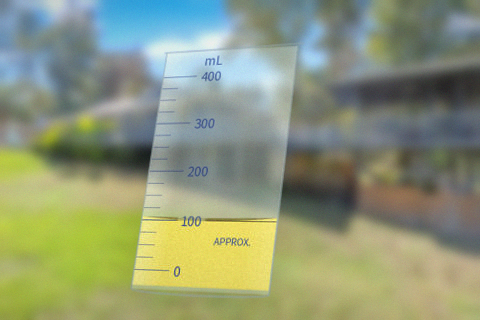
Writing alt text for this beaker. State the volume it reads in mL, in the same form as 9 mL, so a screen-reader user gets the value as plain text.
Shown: 100 mL
